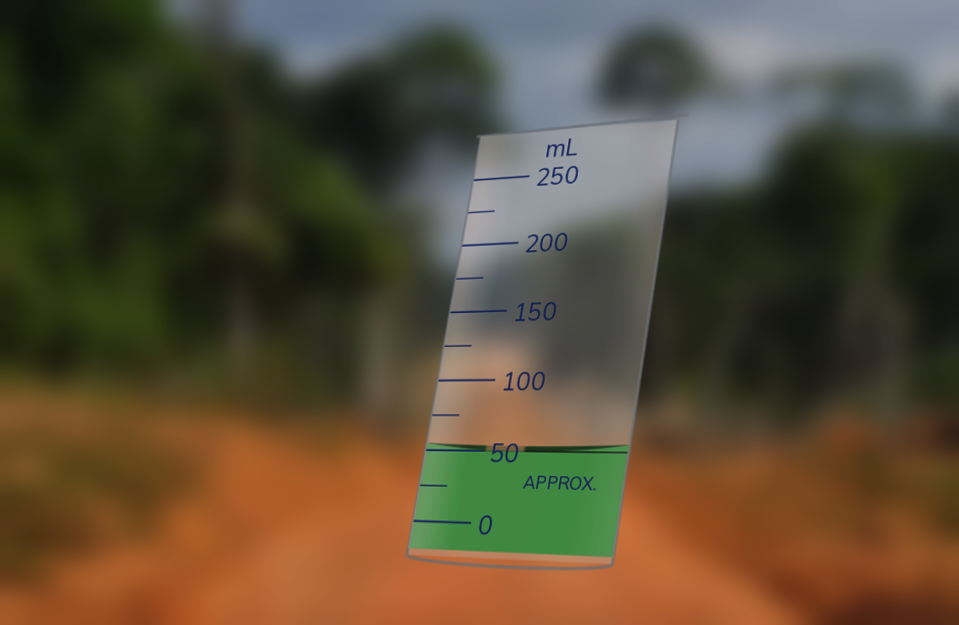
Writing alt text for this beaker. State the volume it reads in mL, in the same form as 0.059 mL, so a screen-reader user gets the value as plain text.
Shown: 50 mL
